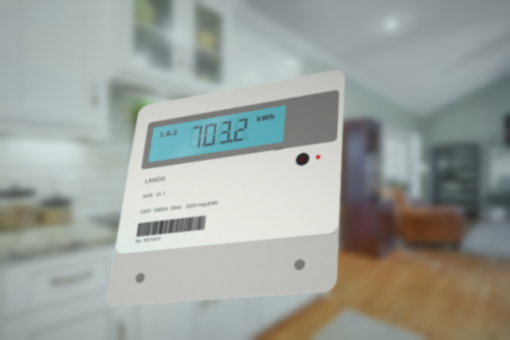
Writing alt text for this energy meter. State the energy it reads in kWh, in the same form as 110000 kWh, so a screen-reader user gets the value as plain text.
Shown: 703.2 kWh
